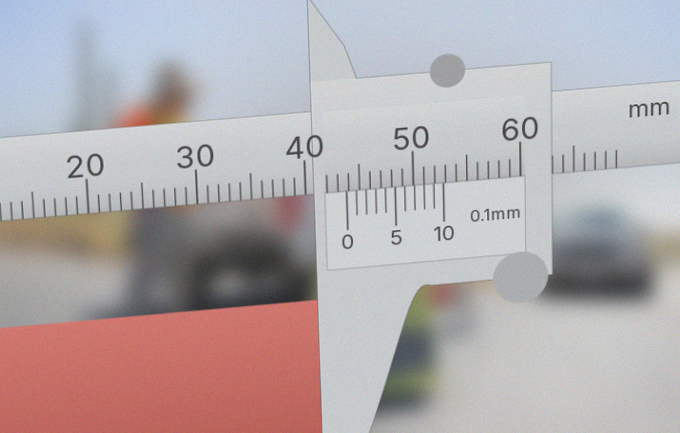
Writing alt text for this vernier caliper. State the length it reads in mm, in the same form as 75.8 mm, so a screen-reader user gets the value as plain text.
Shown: 43.8 mm
